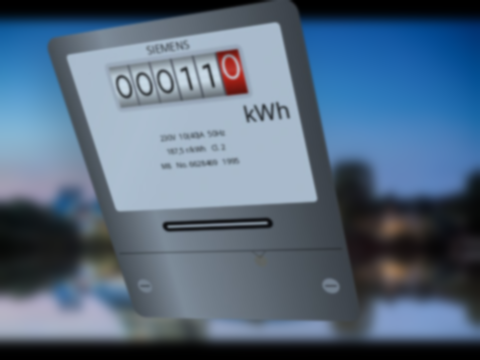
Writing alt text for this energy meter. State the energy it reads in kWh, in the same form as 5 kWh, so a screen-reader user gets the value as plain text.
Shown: 11.0 kWh
